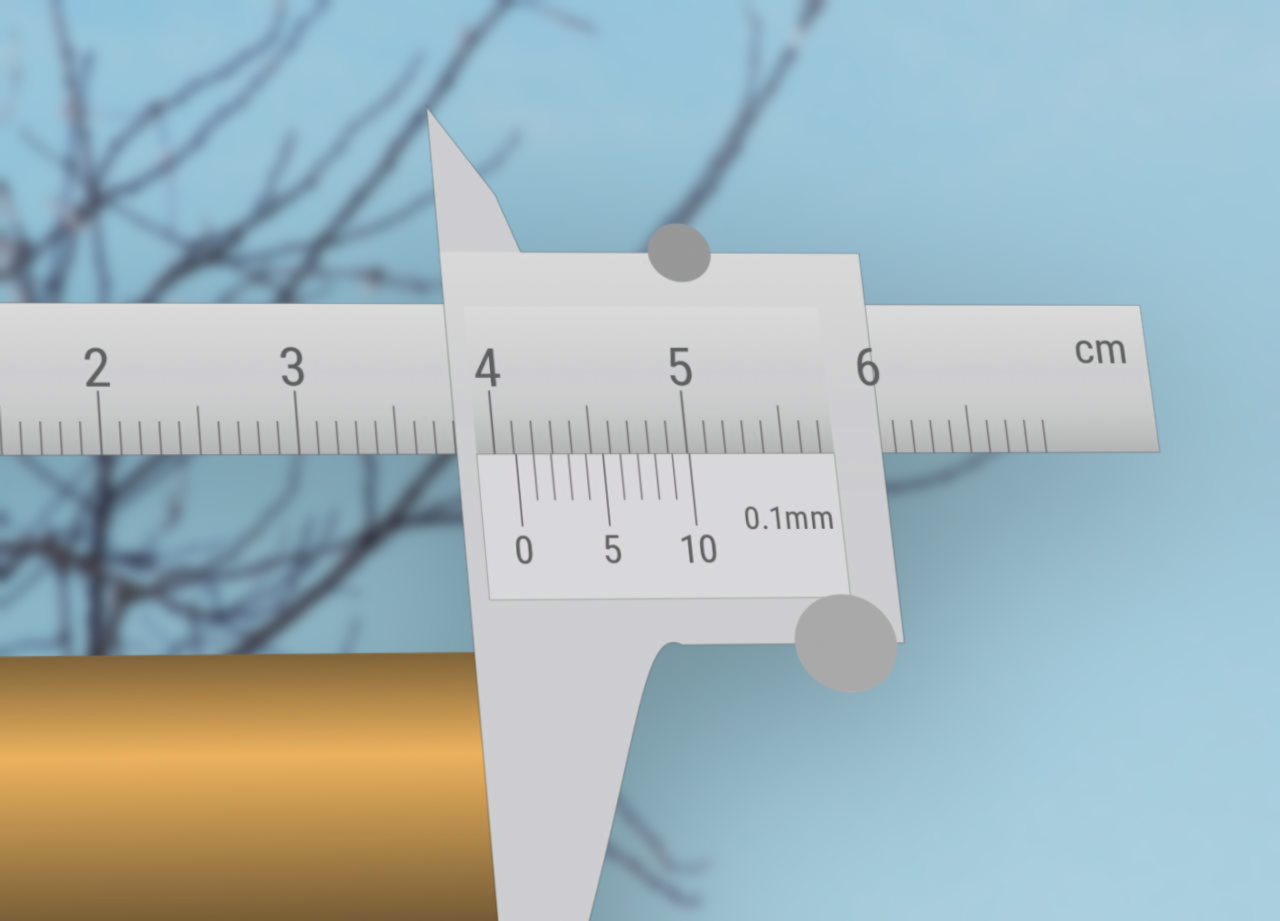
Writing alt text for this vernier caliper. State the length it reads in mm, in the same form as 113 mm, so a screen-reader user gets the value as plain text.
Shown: 41.1 mm
